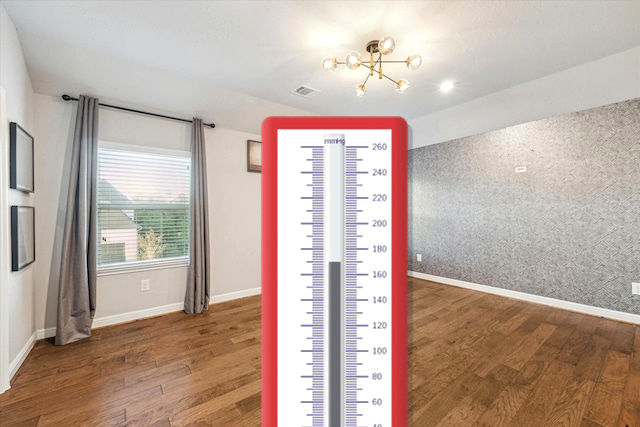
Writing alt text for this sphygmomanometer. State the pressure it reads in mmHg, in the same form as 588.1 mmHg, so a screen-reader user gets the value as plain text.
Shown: 170 mmHg
